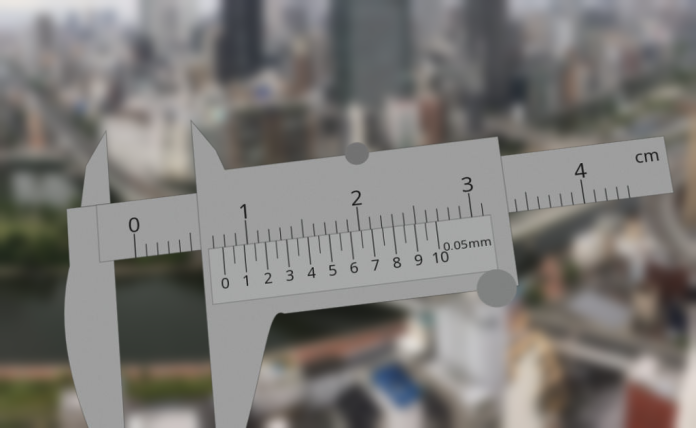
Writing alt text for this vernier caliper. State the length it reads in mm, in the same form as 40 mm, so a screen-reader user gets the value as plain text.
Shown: 7.8 mm
